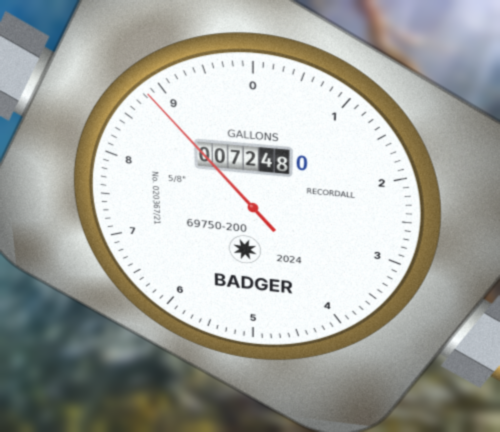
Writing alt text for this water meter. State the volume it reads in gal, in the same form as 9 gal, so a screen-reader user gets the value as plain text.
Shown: 72478.8 gal
